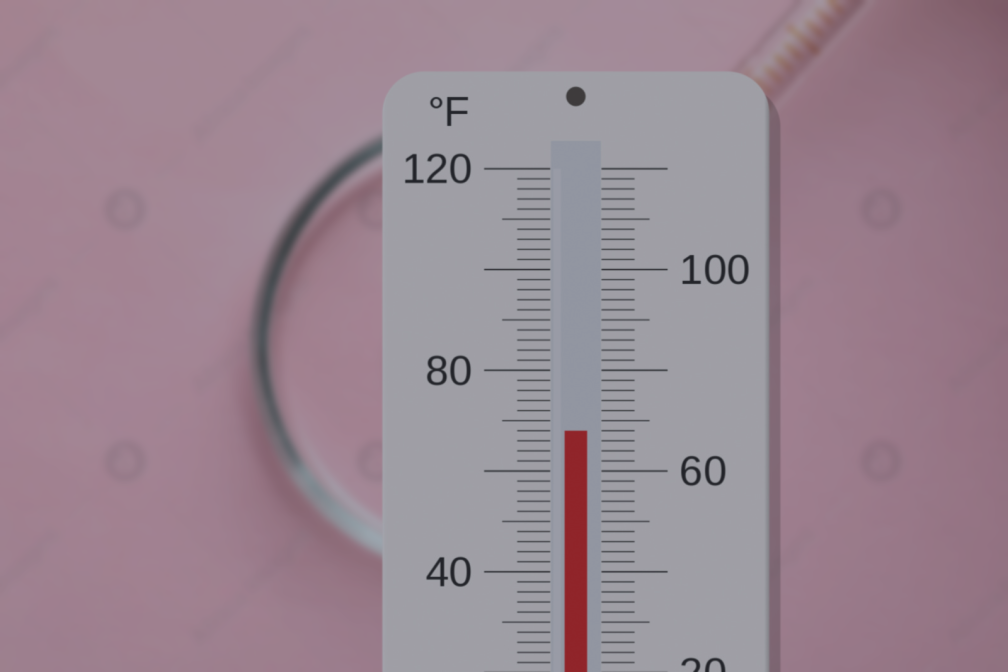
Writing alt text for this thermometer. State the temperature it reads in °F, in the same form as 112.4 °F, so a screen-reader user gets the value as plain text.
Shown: 68 °F
